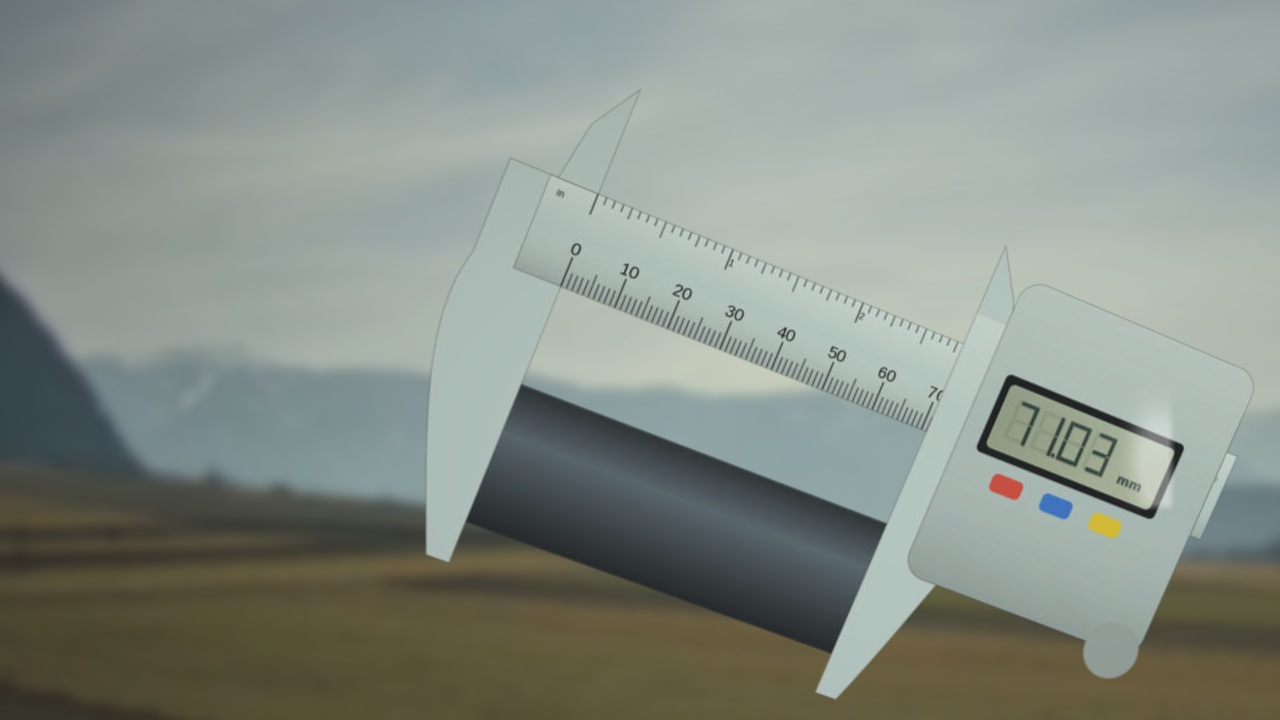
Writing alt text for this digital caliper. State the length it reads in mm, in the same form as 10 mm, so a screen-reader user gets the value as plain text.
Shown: 71.03 mm
